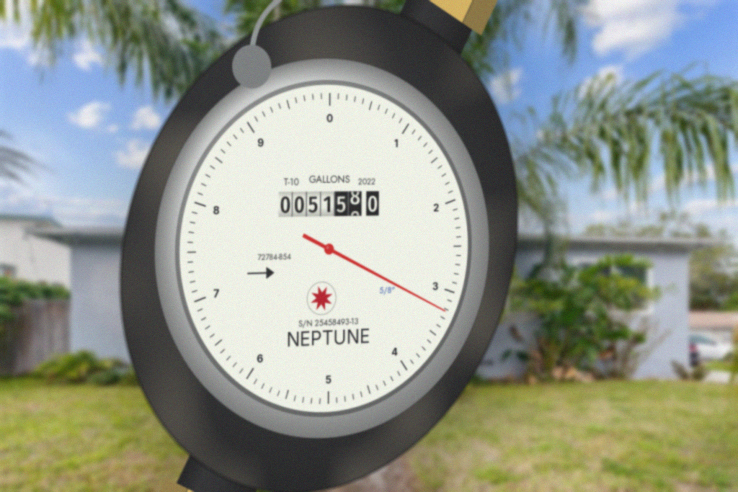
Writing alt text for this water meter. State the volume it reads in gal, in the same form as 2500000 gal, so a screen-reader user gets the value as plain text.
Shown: 51583.2 gal
